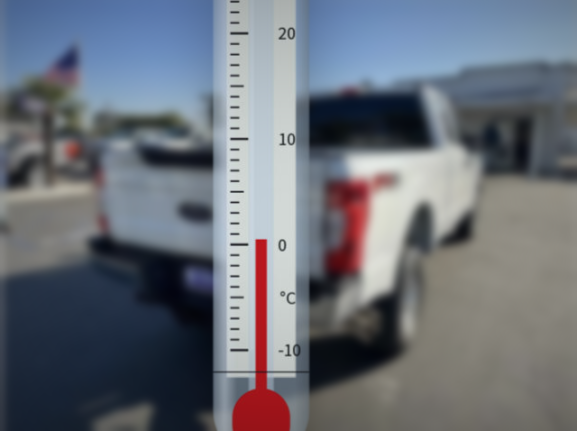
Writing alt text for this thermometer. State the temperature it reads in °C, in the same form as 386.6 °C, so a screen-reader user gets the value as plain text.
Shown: 0.5 °C
